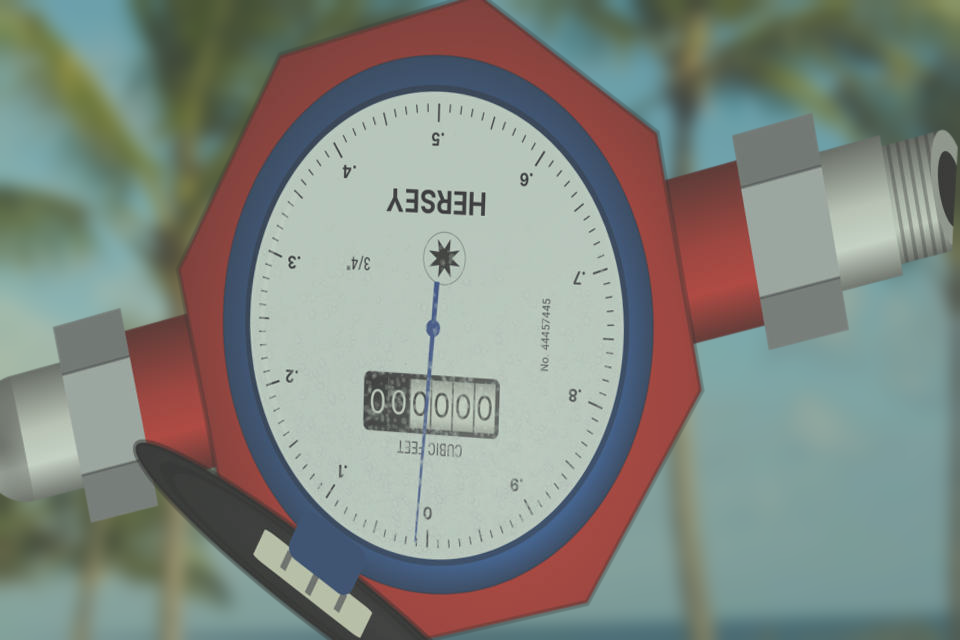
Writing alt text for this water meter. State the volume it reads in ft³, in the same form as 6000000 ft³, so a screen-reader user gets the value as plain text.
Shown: 0.01 ft³
